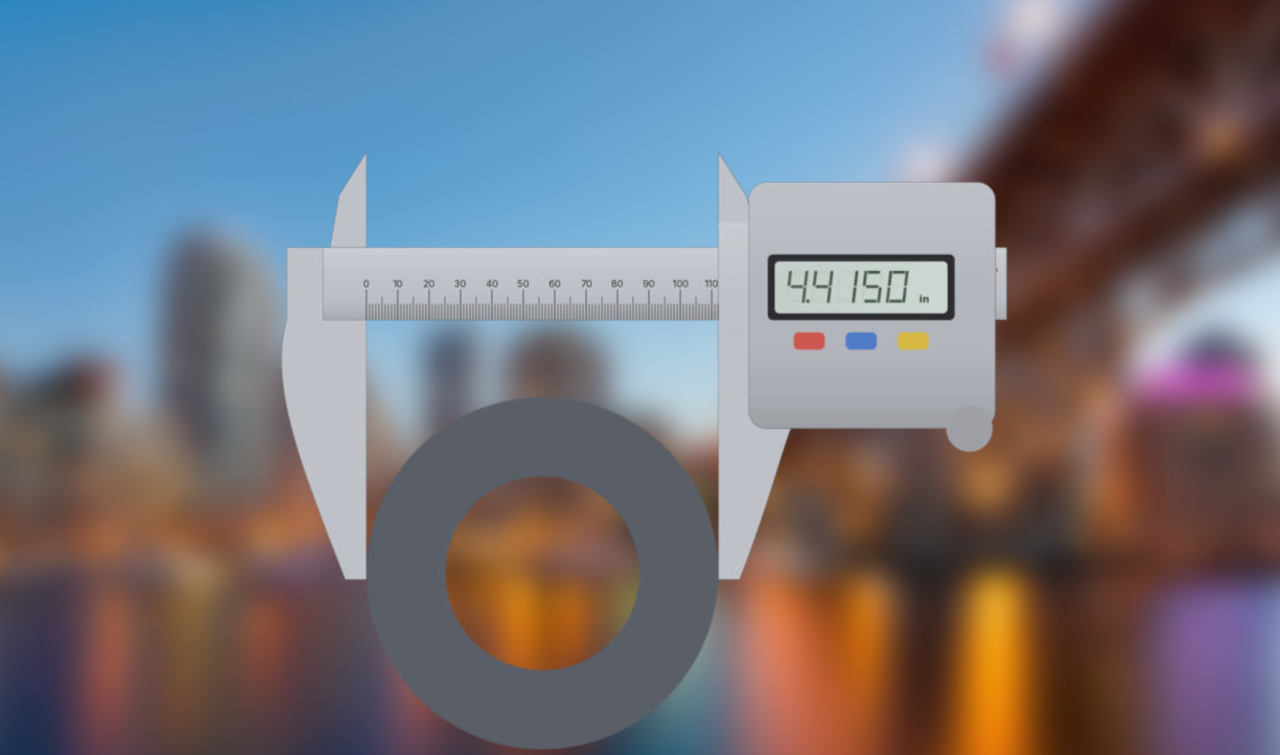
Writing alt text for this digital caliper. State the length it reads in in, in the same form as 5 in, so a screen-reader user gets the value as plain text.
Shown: 4.4150 in
